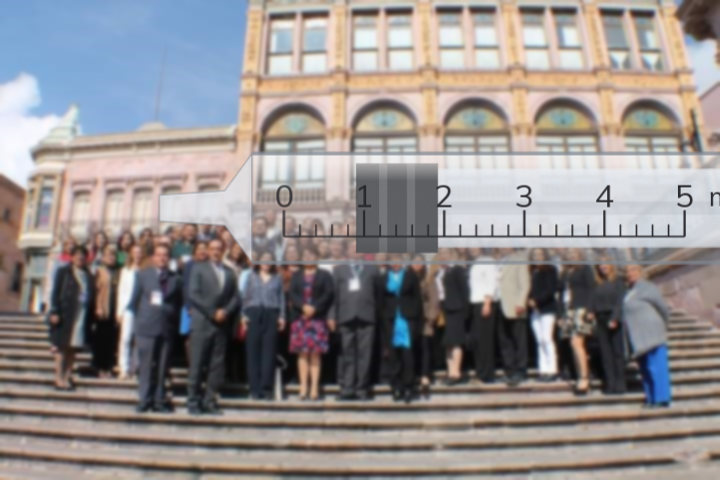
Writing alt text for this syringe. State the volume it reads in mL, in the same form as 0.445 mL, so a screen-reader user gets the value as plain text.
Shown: 0.9 mL
